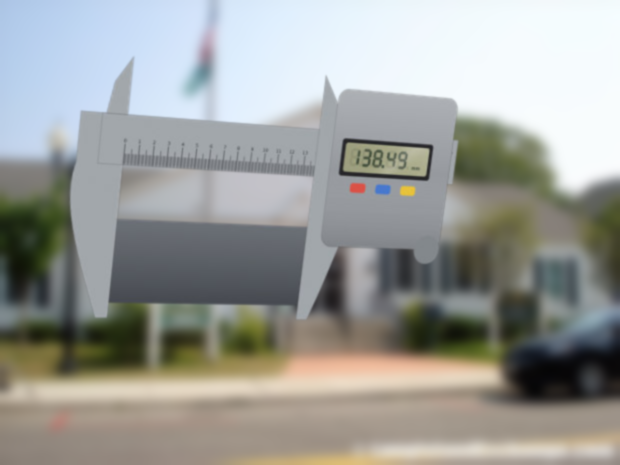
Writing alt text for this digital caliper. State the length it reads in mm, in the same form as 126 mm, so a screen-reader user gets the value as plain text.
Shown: 138.49 mm
